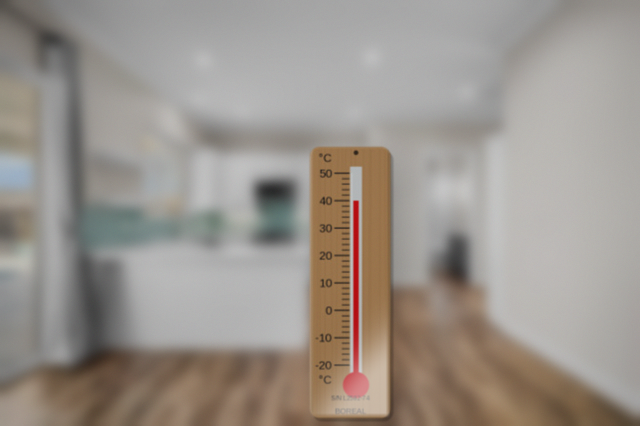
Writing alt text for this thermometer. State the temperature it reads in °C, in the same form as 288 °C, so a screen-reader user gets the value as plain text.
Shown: 40 °C
